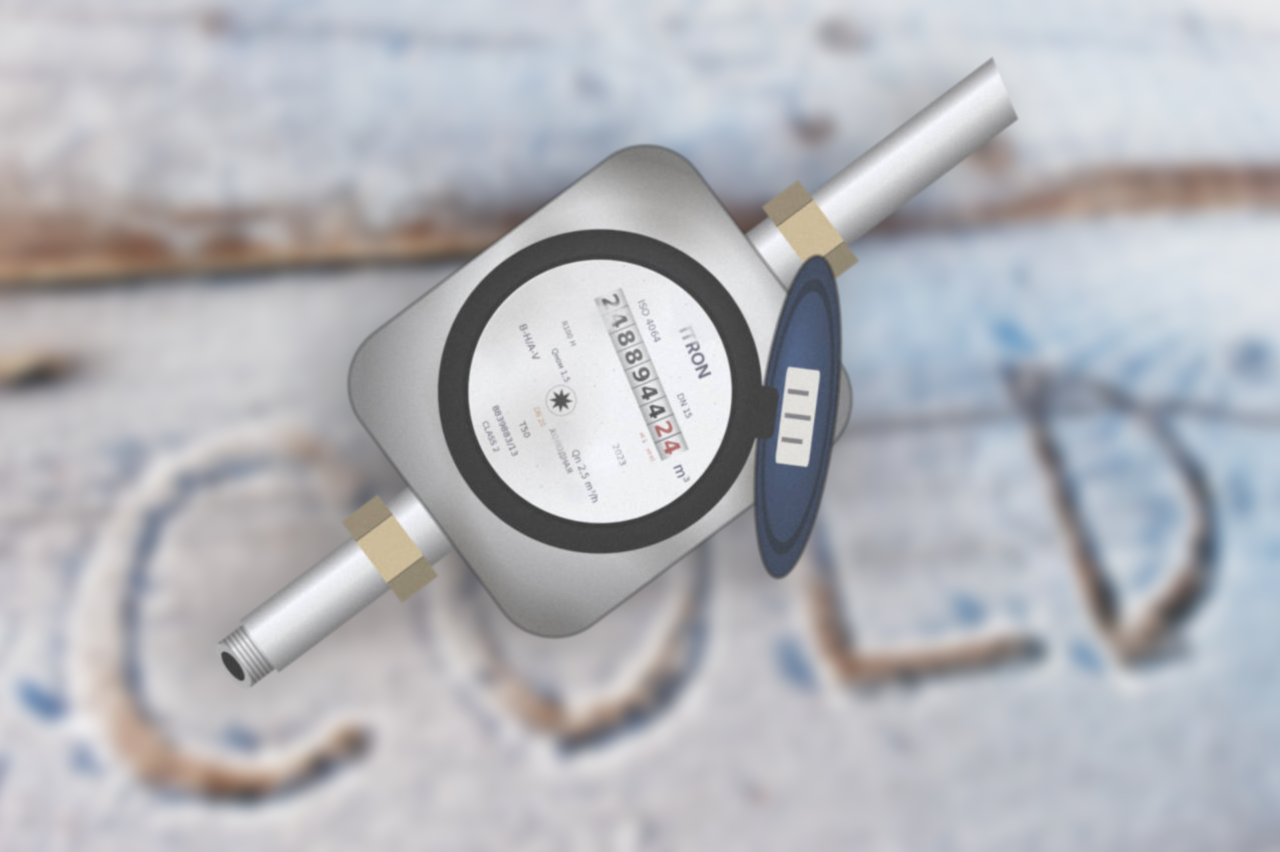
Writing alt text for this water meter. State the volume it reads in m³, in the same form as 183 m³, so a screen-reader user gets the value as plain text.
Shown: 2488944.24 m³
